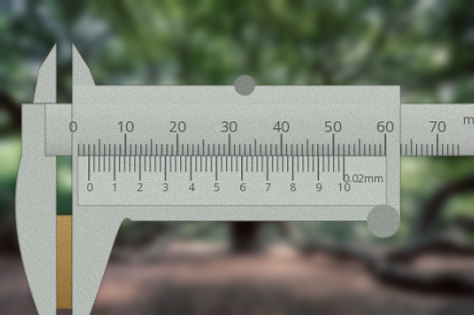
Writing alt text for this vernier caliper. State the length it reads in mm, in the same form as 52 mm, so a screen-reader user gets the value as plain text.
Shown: 3.0 mm
